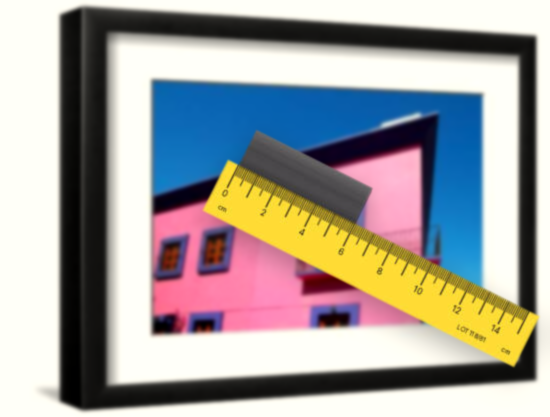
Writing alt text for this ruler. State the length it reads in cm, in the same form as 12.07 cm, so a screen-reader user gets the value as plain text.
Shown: 6 cm
